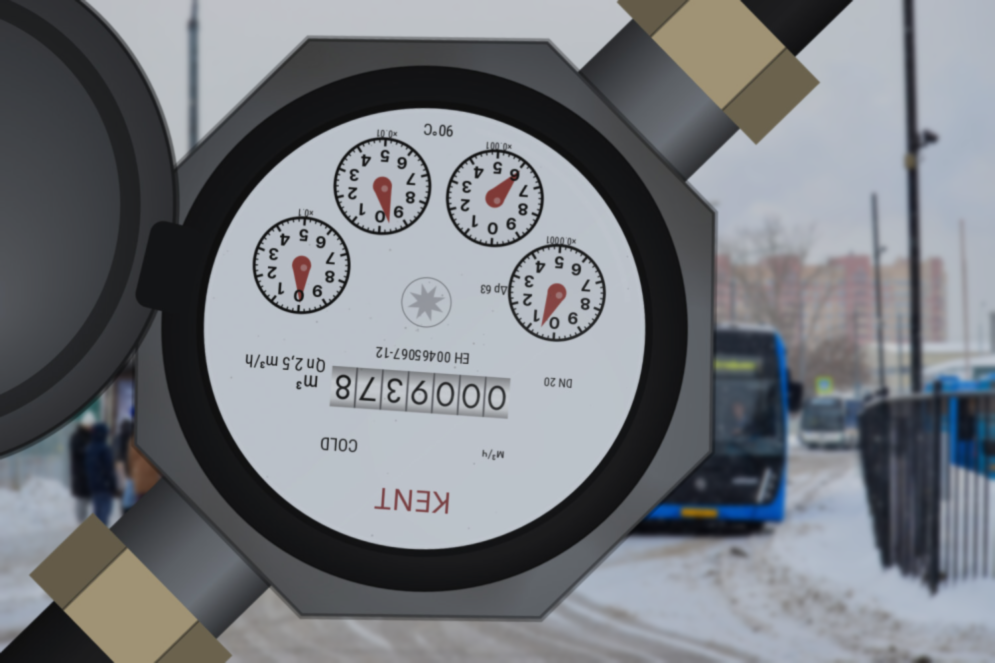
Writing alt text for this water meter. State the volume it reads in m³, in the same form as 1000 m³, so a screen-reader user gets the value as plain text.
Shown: 9377.9960 m³
